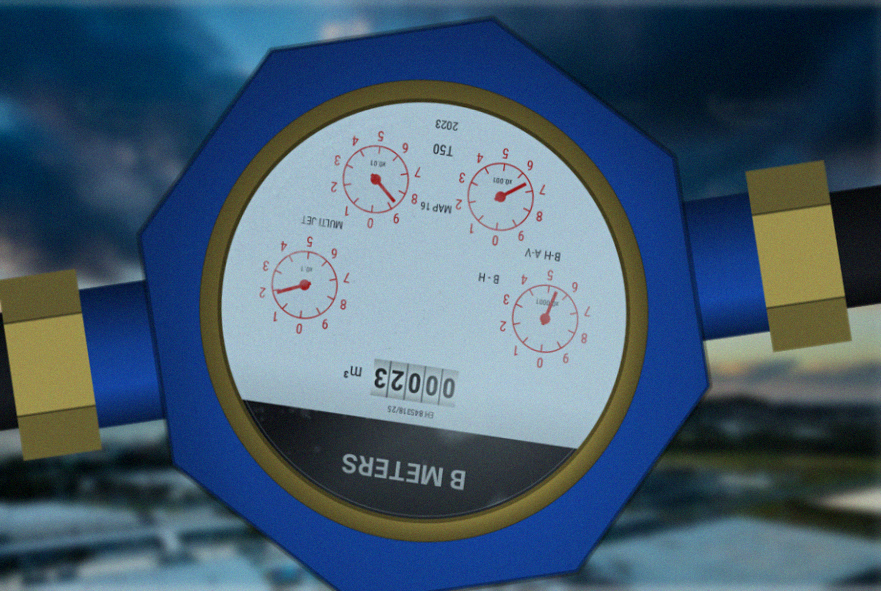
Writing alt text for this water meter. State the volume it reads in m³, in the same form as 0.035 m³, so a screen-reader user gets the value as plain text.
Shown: 23.1865 m³
